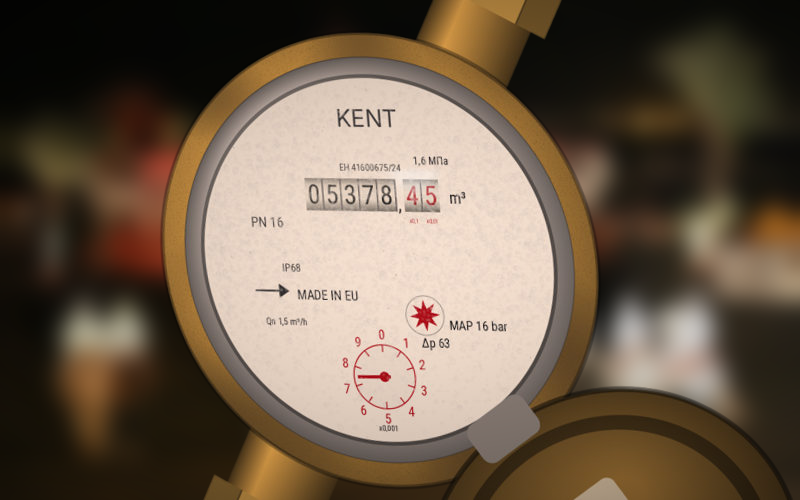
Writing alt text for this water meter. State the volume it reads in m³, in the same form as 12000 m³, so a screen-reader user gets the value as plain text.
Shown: 5378.457 m³
